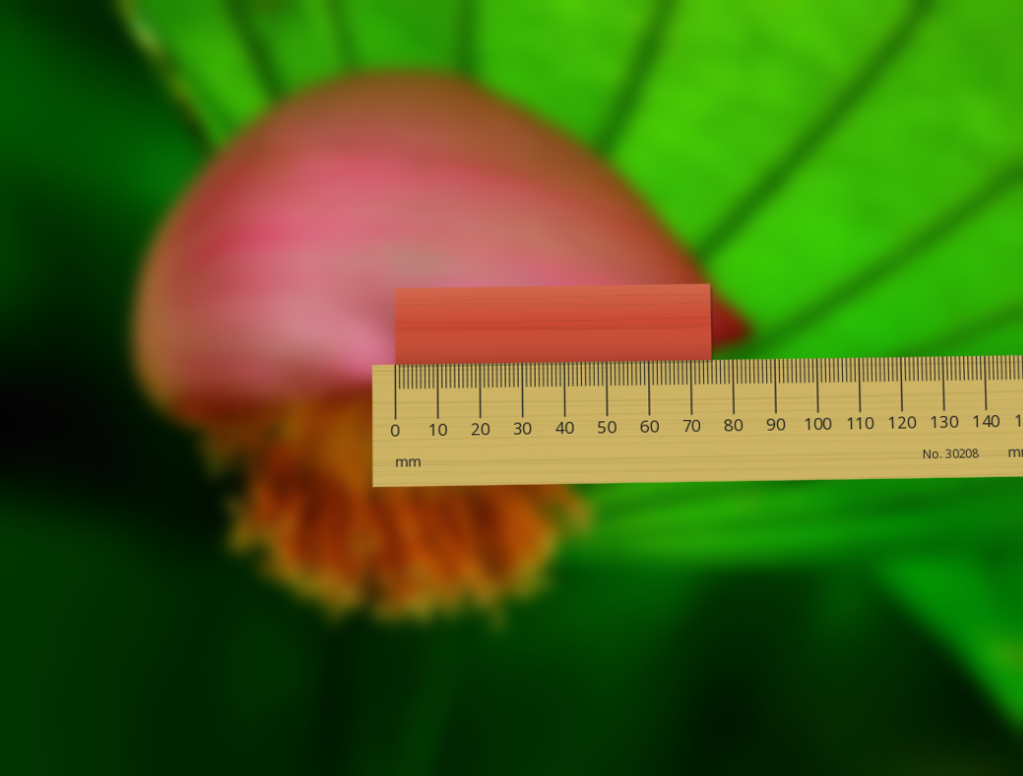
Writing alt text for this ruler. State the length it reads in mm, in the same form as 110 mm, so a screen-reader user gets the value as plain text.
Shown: 75 mm
